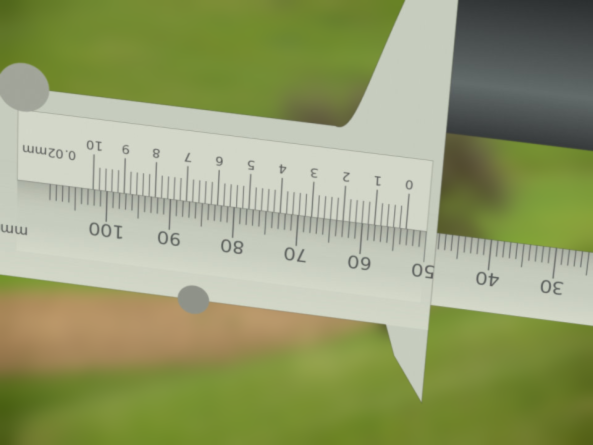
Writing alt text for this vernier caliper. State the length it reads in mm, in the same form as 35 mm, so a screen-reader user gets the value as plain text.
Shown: 53.2 mm
